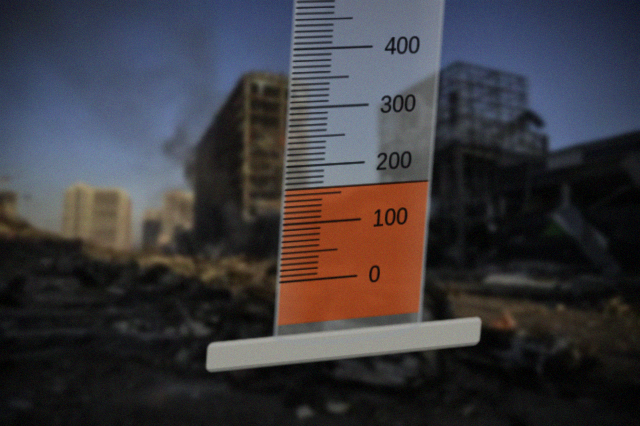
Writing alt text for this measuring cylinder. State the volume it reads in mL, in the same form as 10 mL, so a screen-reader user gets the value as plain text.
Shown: 160 mL
